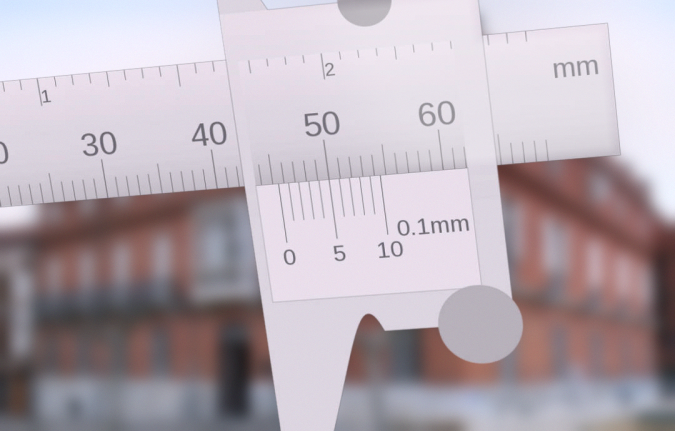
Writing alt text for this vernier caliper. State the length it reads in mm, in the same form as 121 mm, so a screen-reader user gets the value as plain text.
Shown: 45.5 mm
